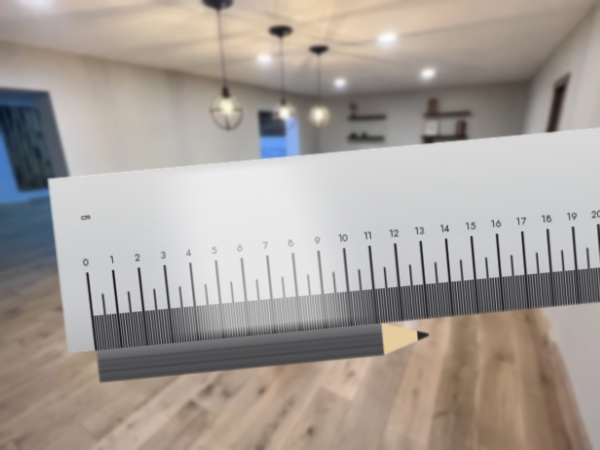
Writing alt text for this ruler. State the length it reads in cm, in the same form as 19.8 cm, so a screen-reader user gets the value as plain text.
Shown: 13 cm
